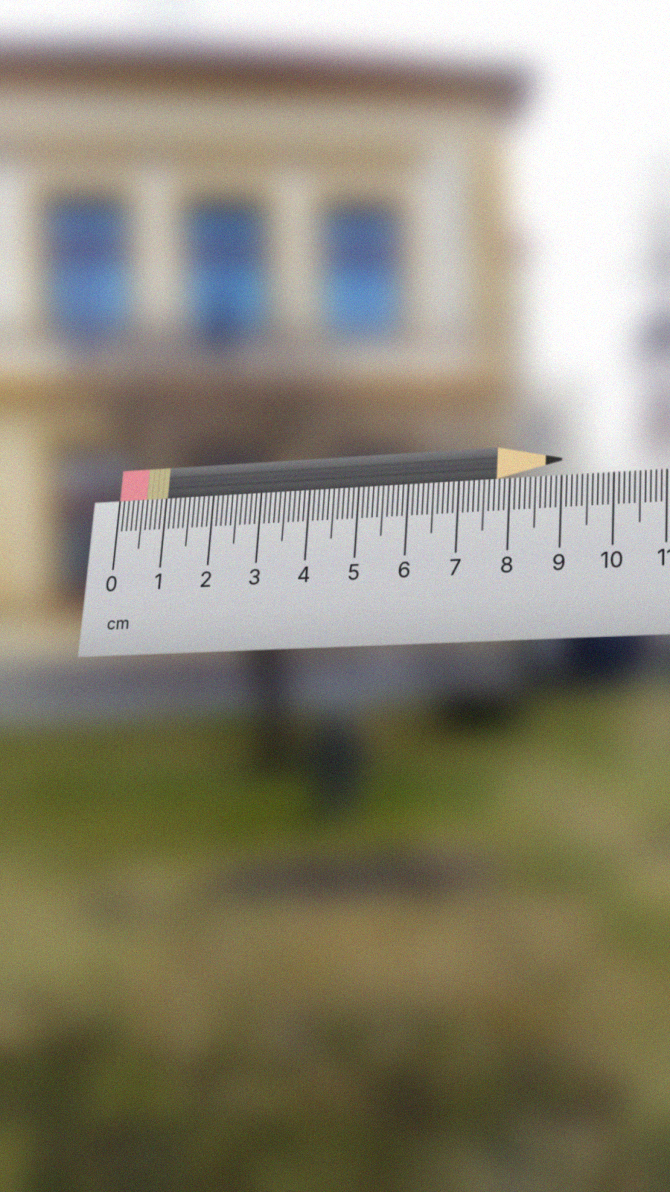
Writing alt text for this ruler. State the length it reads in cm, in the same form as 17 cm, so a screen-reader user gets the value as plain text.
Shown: 9 cm
